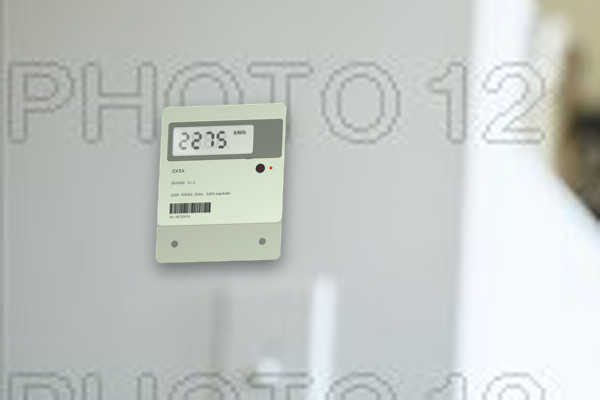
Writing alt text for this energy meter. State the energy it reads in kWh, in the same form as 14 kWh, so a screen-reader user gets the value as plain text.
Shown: 2275 kWh
